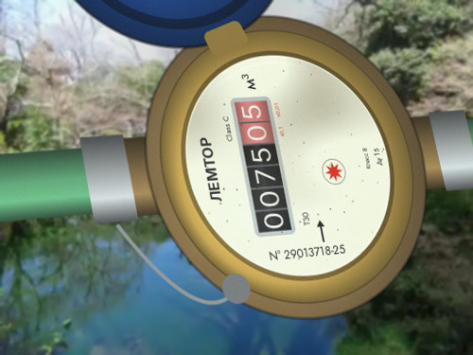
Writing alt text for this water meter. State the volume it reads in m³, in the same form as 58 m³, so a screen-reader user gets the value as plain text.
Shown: 75.05 m³
